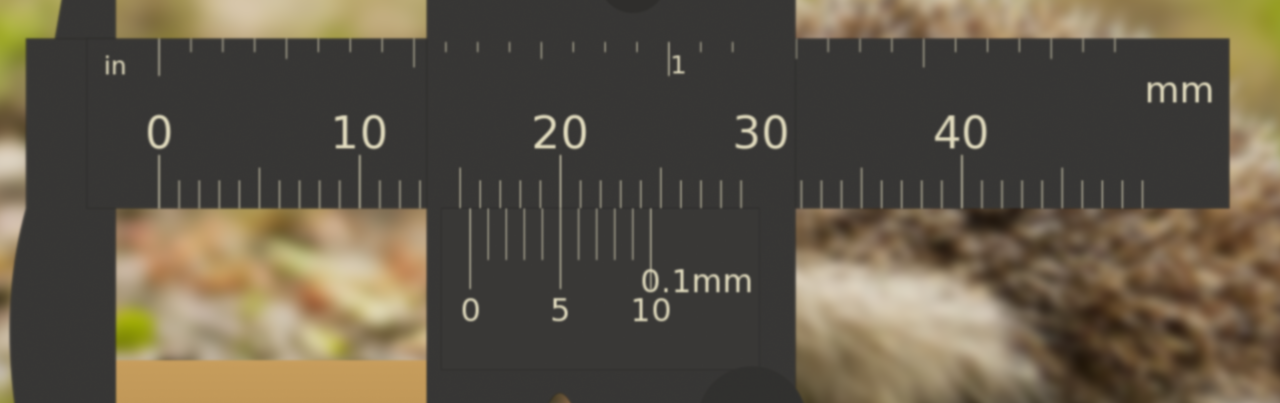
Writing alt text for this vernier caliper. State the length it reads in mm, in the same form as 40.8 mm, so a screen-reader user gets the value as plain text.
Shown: 15.5 mm
